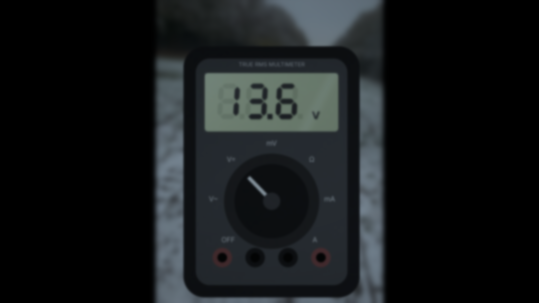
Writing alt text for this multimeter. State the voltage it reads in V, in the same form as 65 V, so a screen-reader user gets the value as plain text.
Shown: 13.6 V
